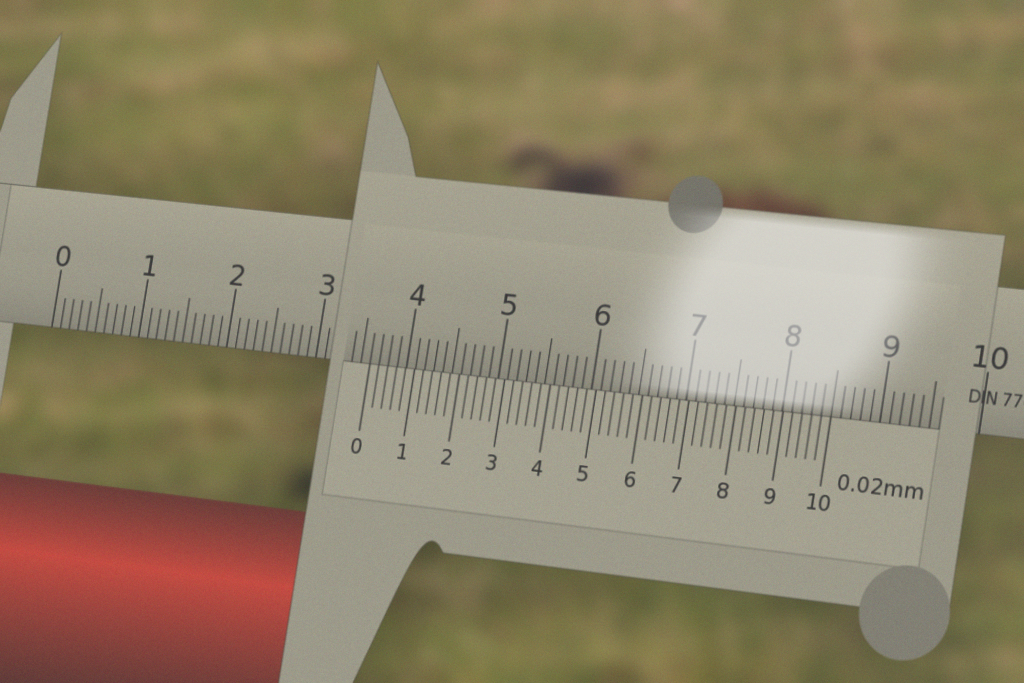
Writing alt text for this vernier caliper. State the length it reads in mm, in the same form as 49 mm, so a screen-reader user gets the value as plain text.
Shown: 36.0 mm
